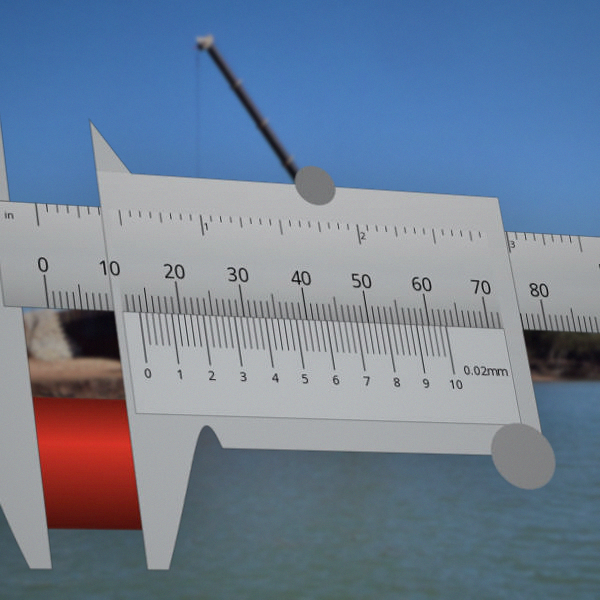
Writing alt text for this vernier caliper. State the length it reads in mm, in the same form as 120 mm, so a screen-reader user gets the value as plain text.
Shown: 13.8 mm
